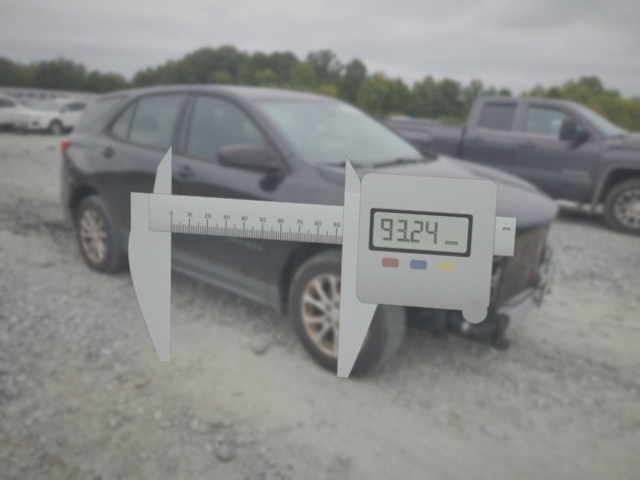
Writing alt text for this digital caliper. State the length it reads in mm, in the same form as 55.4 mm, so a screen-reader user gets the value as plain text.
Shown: 93.24 mm
